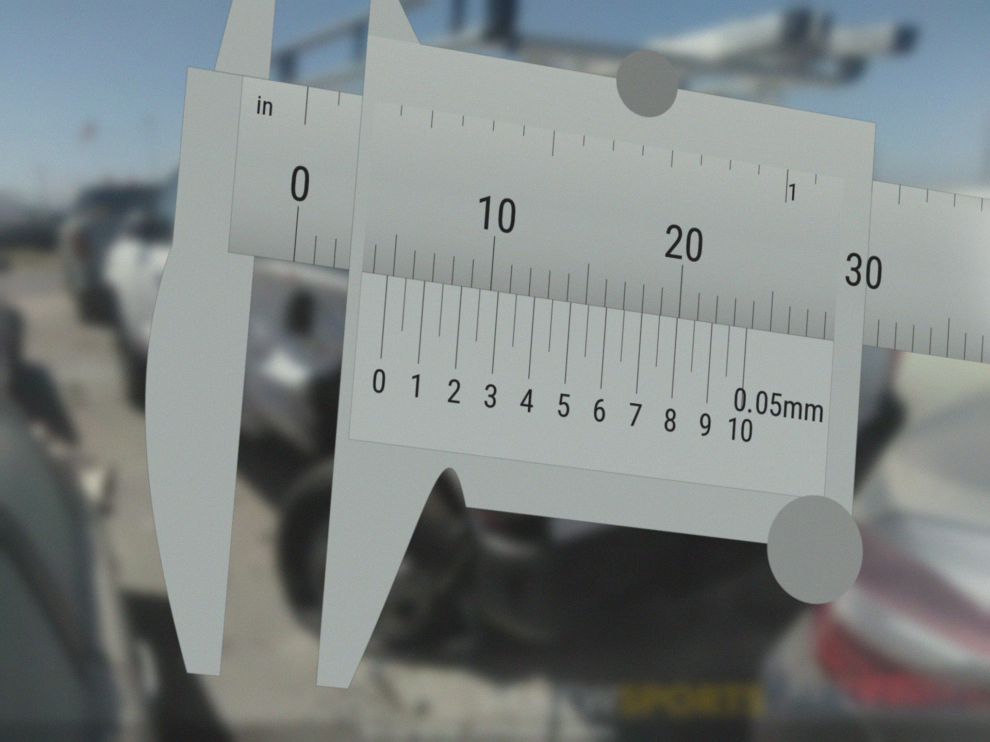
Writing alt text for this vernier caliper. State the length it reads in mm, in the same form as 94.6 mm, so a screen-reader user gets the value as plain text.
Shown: 4.7 mm
